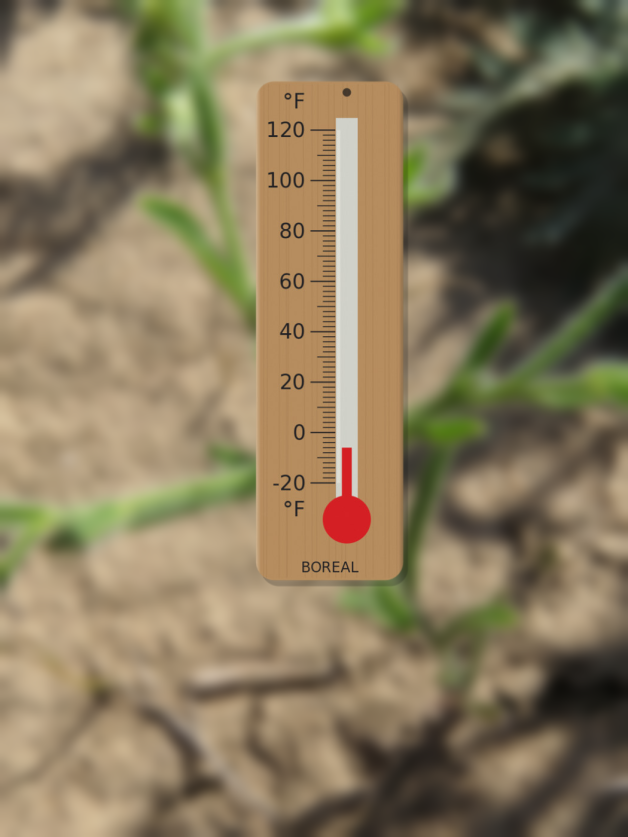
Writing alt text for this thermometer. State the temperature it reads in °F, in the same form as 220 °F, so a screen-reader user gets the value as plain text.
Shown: -6 °F
